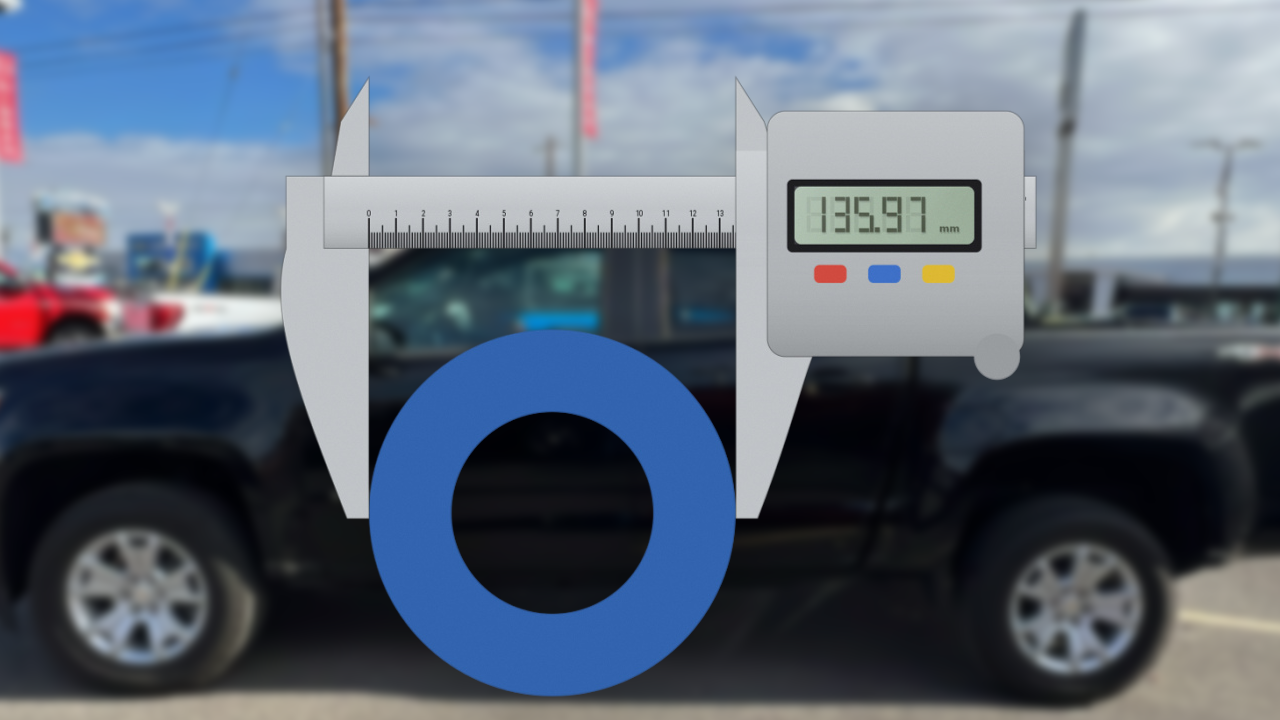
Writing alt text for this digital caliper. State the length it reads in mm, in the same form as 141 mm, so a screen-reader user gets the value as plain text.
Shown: 135.97 mm
